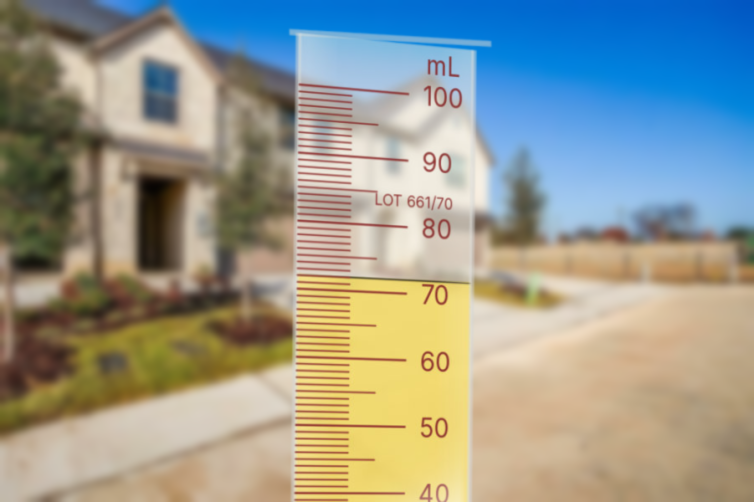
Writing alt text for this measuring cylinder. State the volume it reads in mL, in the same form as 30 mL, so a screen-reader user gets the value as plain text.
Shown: 72 mL
